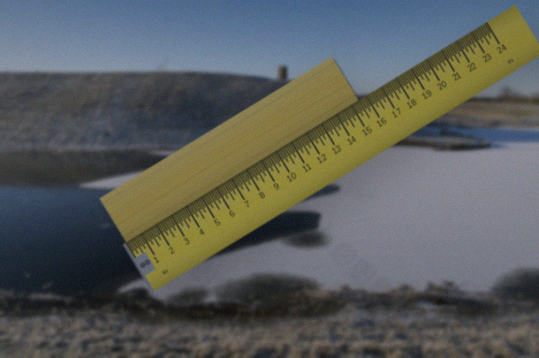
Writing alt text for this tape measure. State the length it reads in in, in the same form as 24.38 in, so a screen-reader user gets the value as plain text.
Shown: 15.5 in
